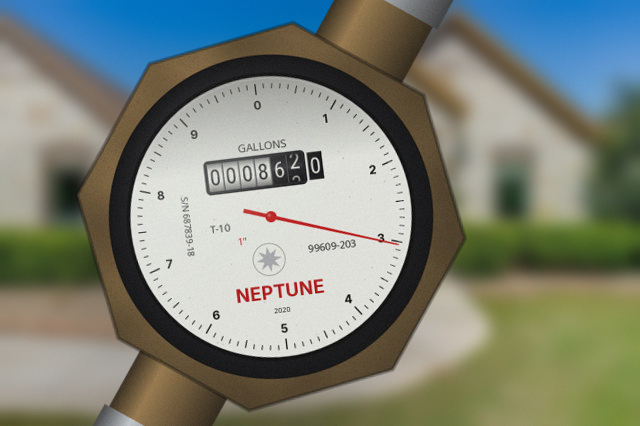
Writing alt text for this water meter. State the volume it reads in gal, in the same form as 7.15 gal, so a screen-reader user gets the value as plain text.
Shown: 8623.0 gal
